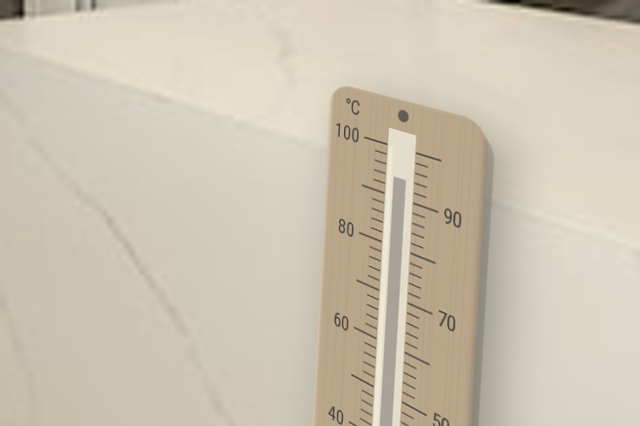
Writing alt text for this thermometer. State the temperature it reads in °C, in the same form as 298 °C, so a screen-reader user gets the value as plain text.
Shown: 94 °C
